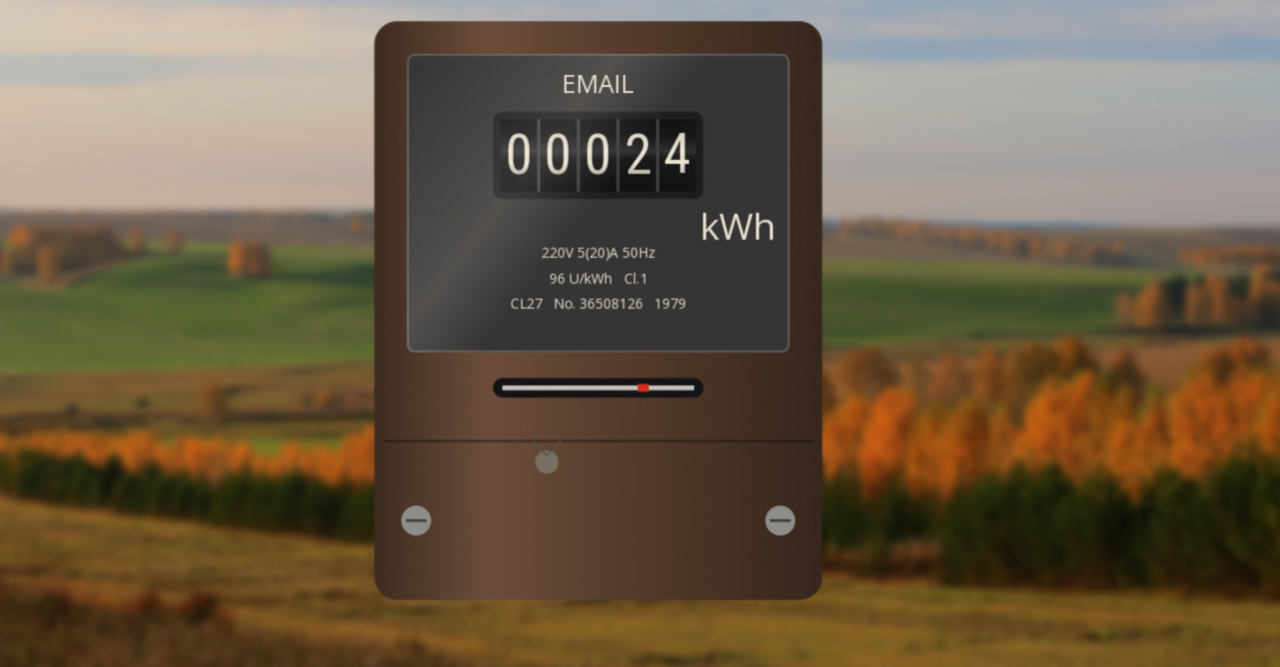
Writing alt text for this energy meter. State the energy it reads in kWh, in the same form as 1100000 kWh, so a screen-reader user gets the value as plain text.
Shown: 24 kWh
